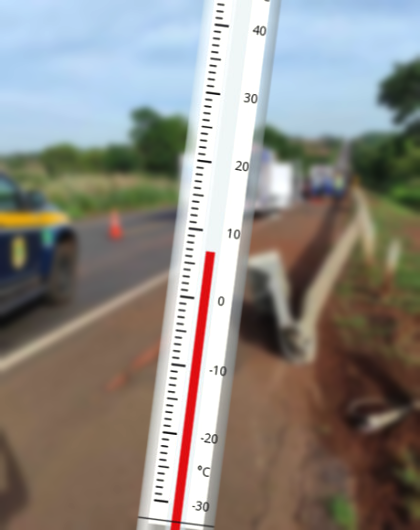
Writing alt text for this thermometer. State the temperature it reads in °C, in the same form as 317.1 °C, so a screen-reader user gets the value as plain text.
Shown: 7 °C
